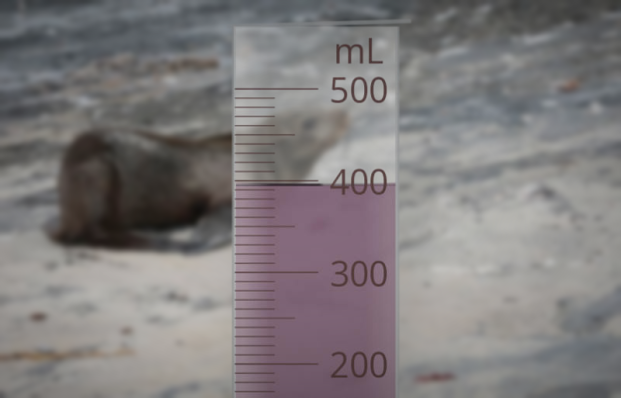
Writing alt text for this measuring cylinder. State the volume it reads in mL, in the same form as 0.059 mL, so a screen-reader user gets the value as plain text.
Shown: 395 mL
